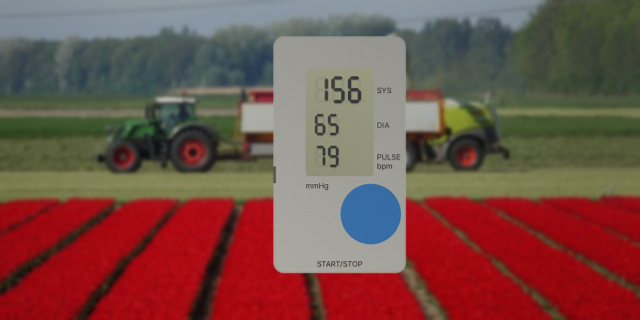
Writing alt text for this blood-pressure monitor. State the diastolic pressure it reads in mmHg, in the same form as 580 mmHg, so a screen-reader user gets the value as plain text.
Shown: 65 mmHg
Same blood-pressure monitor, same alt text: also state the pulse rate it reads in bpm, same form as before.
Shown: 79 bpm
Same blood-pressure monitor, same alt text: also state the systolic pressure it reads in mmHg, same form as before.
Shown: 156 mmHg
